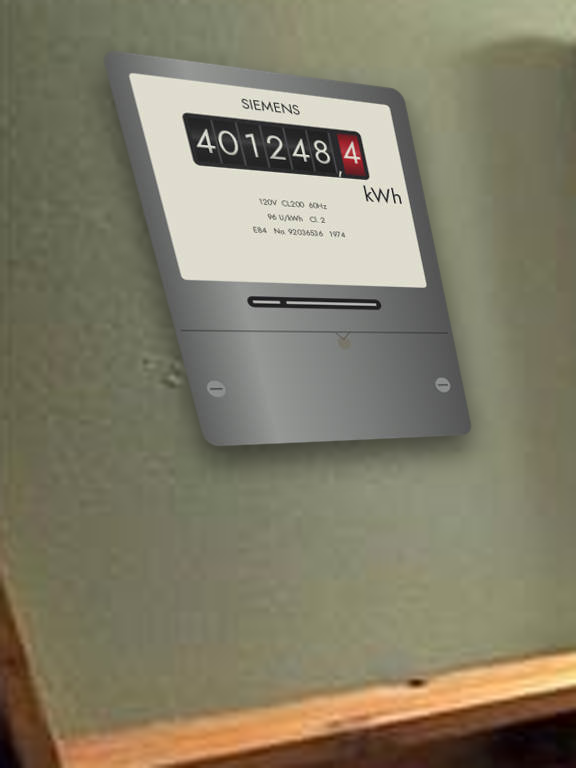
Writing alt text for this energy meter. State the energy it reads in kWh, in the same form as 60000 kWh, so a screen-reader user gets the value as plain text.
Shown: 401248.4 kWh
